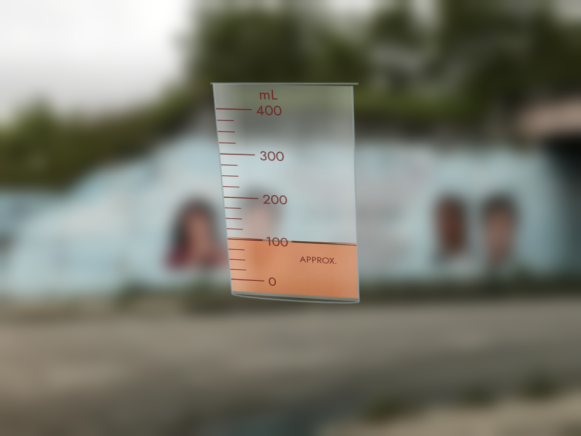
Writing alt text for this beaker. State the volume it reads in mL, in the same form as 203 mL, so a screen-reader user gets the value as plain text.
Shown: 100 mL
